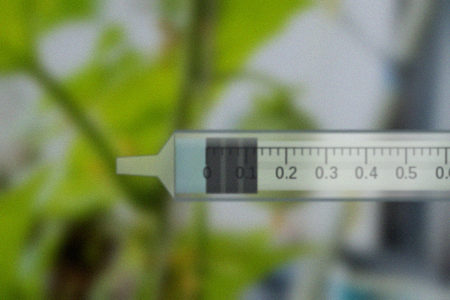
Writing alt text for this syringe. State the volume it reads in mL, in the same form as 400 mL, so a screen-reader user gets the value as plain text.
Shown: 0 mL
